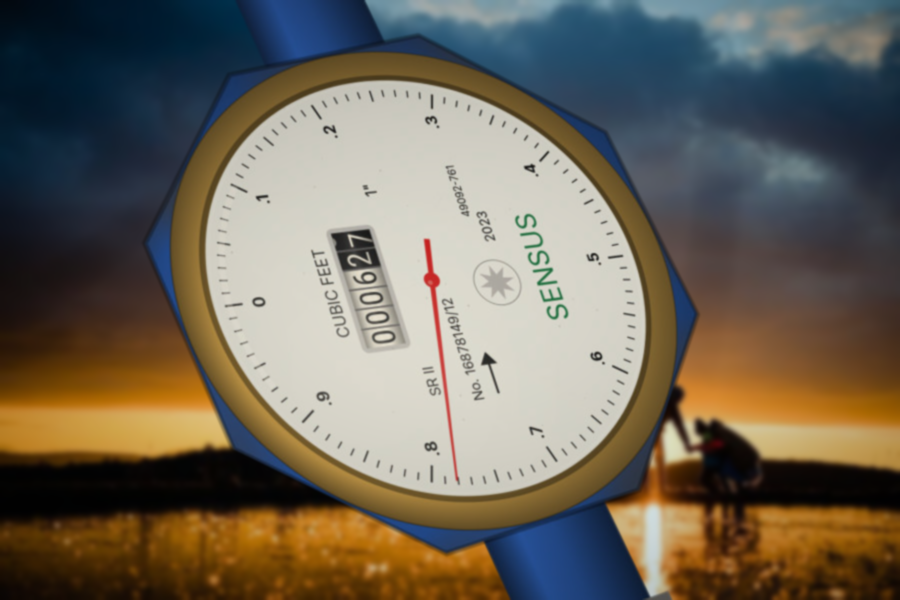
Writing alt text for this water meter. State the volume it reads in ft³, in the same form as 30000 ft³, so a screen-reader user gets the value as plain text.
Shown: 626.78 ft³
